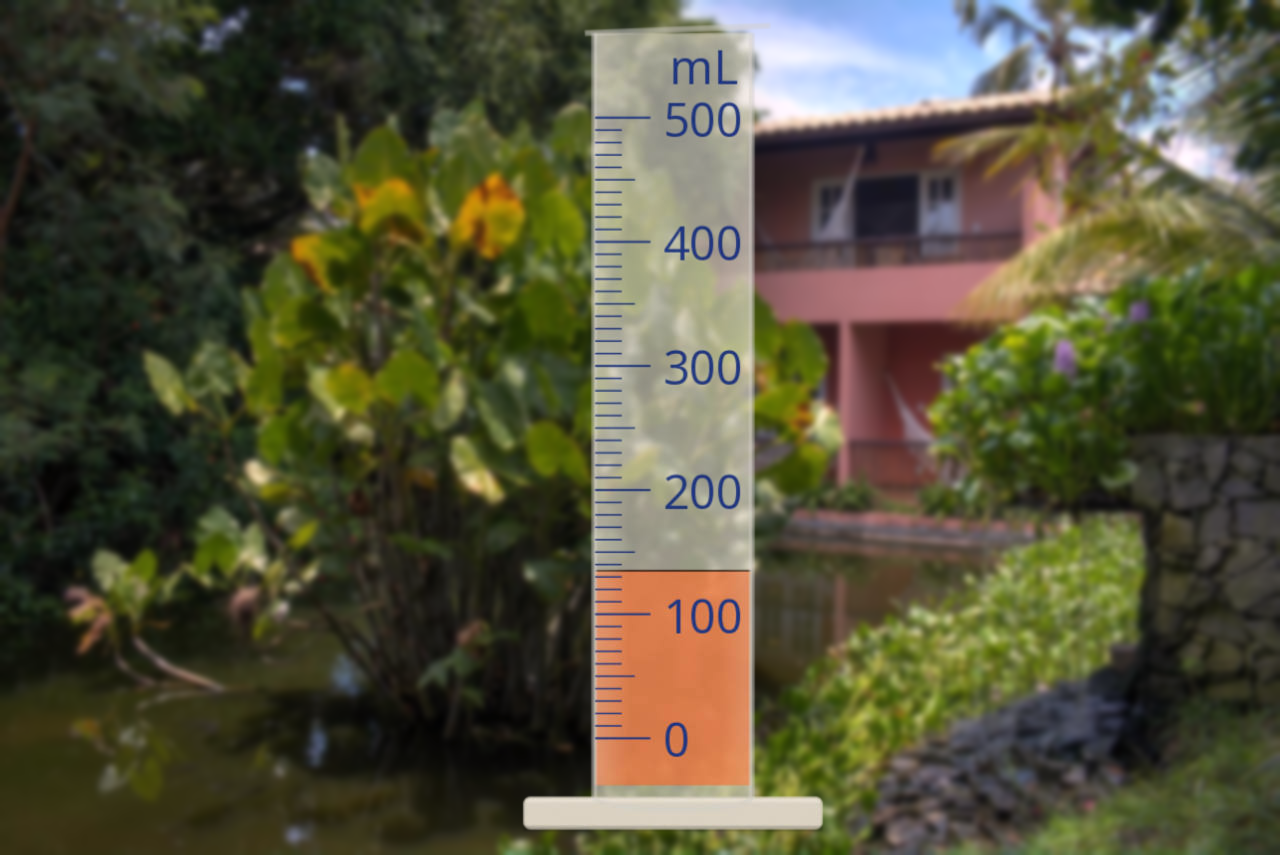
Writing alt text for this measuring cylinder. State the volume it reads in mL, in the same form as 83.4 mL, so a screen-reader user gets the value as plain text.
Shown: 135 mL
